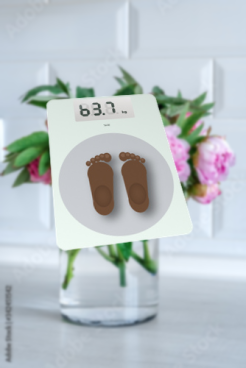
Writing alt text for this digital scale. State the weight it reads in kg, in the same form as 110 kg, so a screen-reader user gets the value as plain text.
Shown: 63.7 kg
